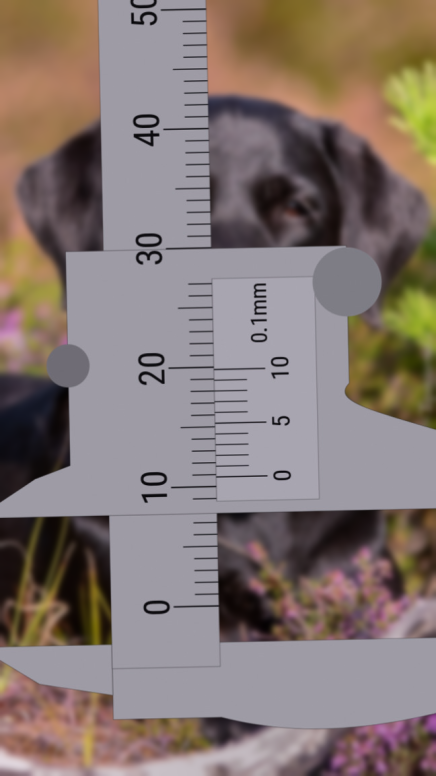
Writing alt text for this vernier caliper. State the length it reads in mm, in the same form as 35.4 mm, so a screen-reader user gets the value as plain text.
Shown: 10.8 mm
